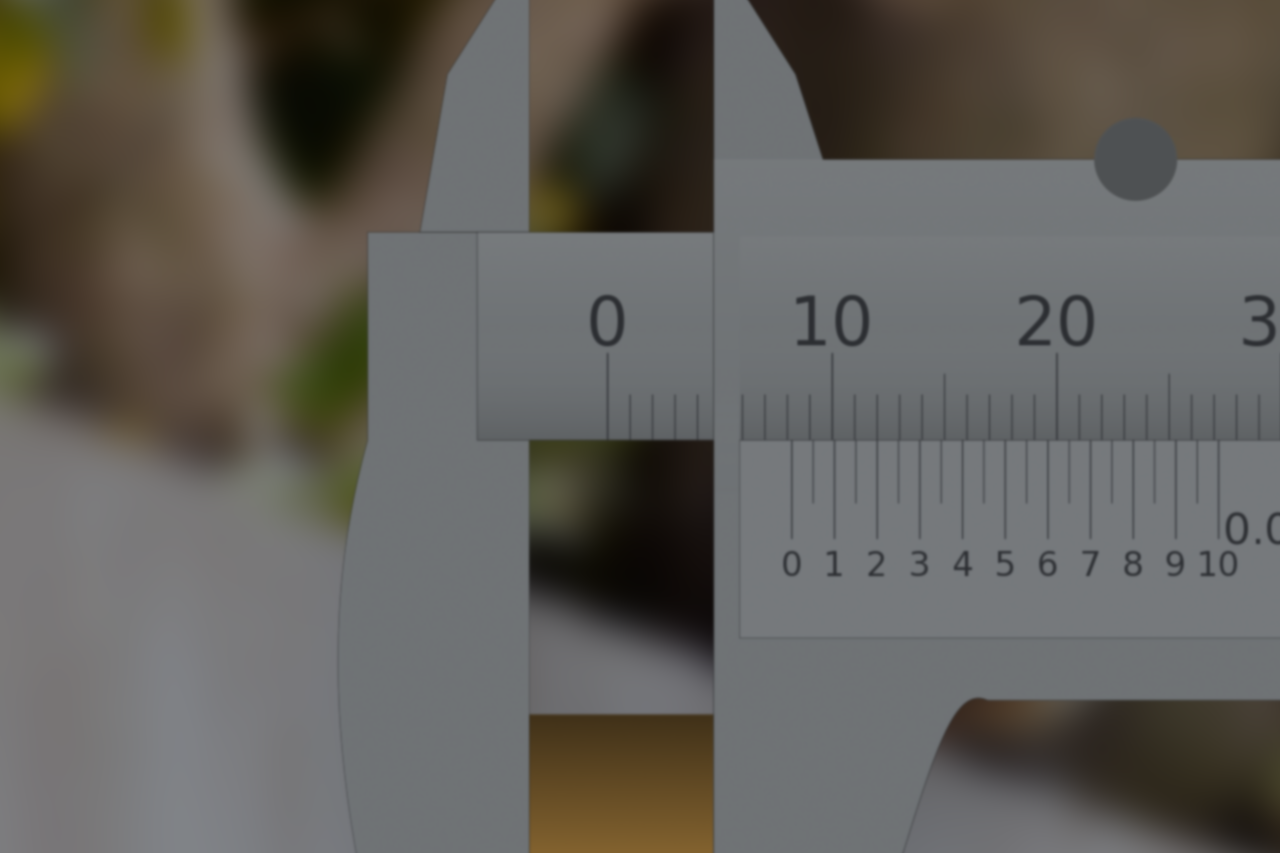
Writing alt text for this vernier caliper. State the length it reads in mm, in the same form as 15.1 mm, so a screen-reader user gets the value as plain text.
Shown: 8.2 mm
